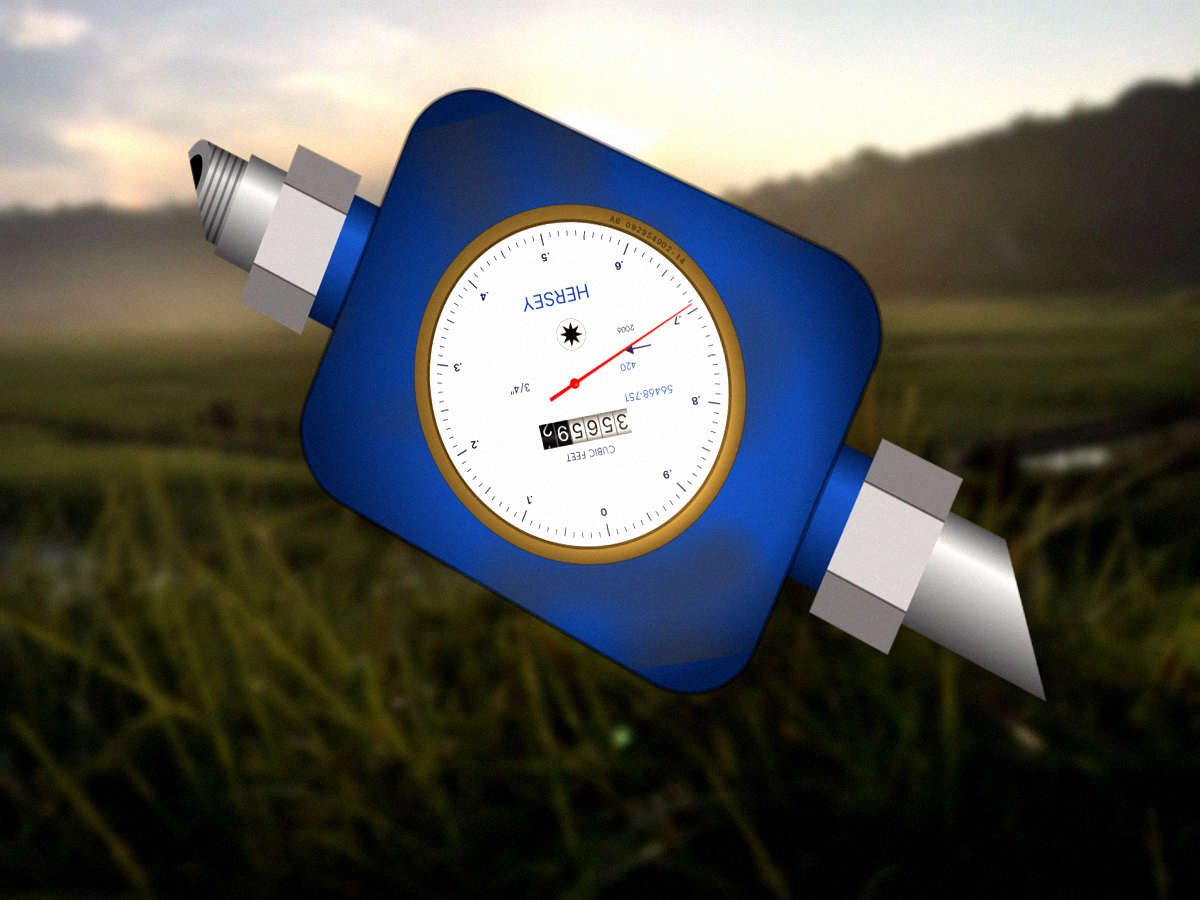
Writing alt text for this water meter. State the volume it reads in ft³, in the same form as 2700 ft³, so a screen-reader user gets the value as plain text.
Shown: 356591.69 ft³
